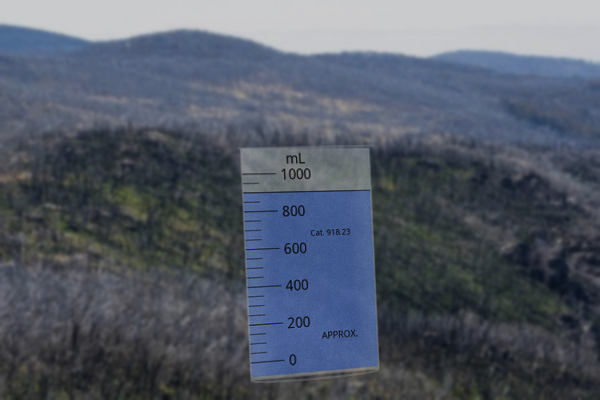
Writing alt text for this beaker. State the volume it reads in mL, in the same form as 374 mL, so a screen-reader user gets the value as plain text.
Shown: 900 mL
